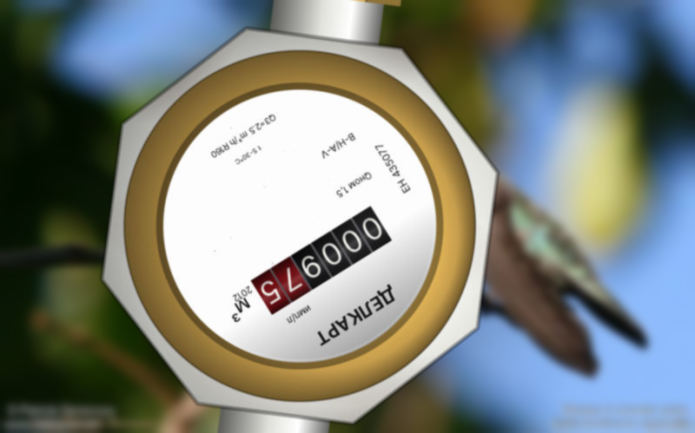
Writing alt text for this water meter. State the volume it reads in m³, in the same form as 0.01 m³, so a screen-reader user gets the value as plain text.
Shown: 9.75 m³
